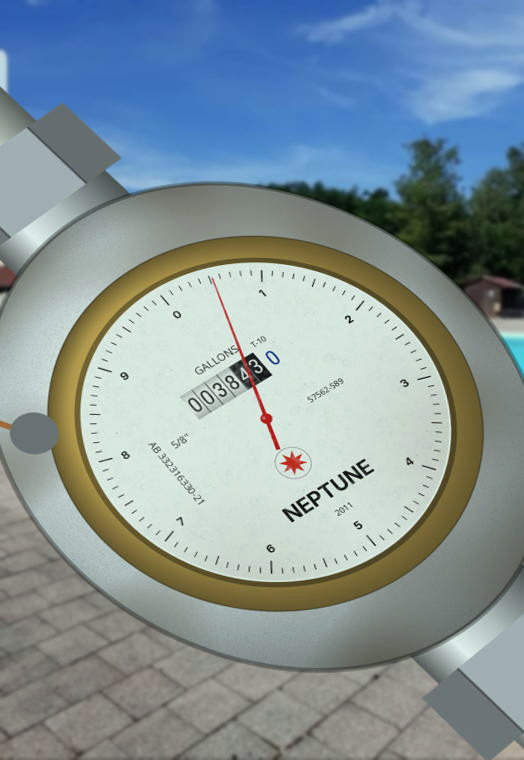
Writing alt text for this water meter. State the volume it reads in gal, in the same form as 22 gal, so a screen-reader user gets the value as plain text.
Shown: 38430.5 gal
